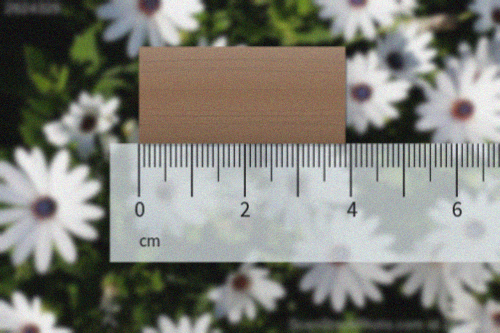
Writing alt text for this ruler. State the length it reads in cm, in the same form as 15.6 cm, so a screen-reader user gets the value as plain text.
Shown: 3.9 cm
